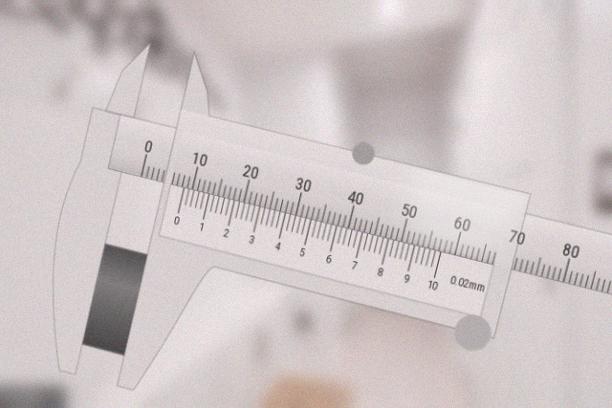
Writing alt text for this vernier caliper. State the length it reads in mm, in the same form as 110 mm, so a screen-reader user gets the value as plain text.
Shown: 8.4 mm
